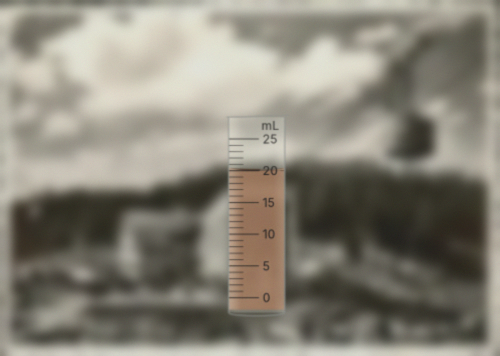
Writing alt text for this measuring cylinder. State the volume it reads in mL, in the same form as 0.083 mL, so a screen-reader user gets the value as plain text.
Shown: 20 mL
